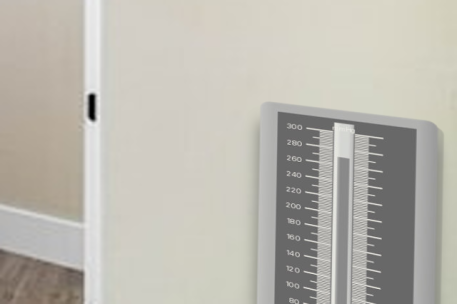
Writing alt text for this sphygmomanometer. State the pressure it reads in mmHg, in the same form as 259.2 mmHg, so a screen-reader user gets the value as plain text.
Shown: 270 mmHg
